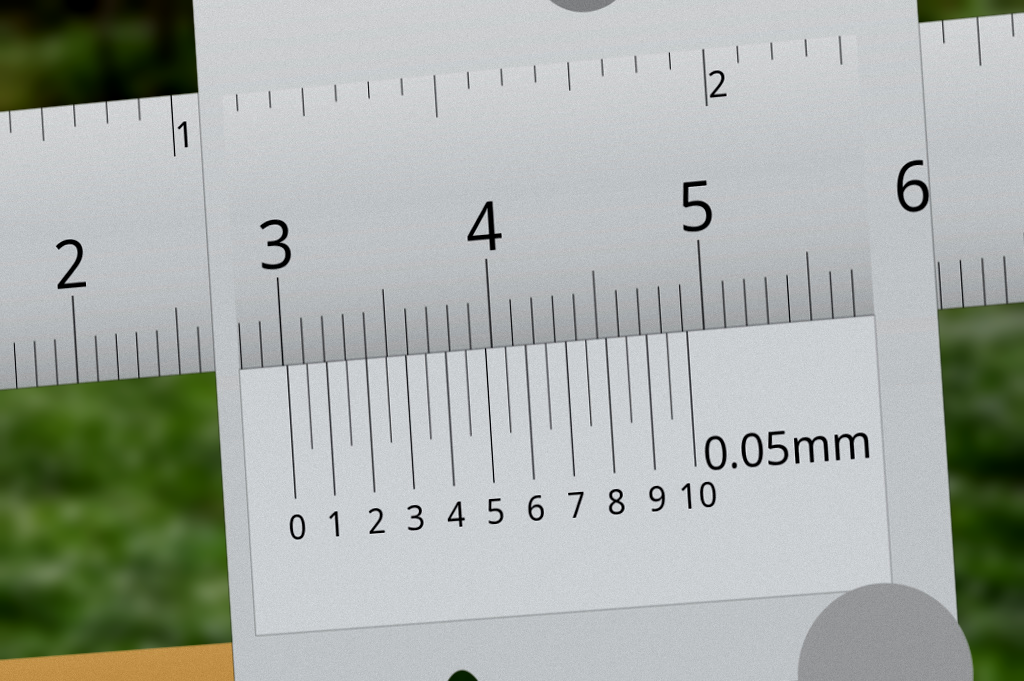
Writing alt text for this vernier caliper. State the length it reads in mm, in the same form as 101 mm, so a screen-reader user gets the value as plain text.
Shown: 30.2 mm
